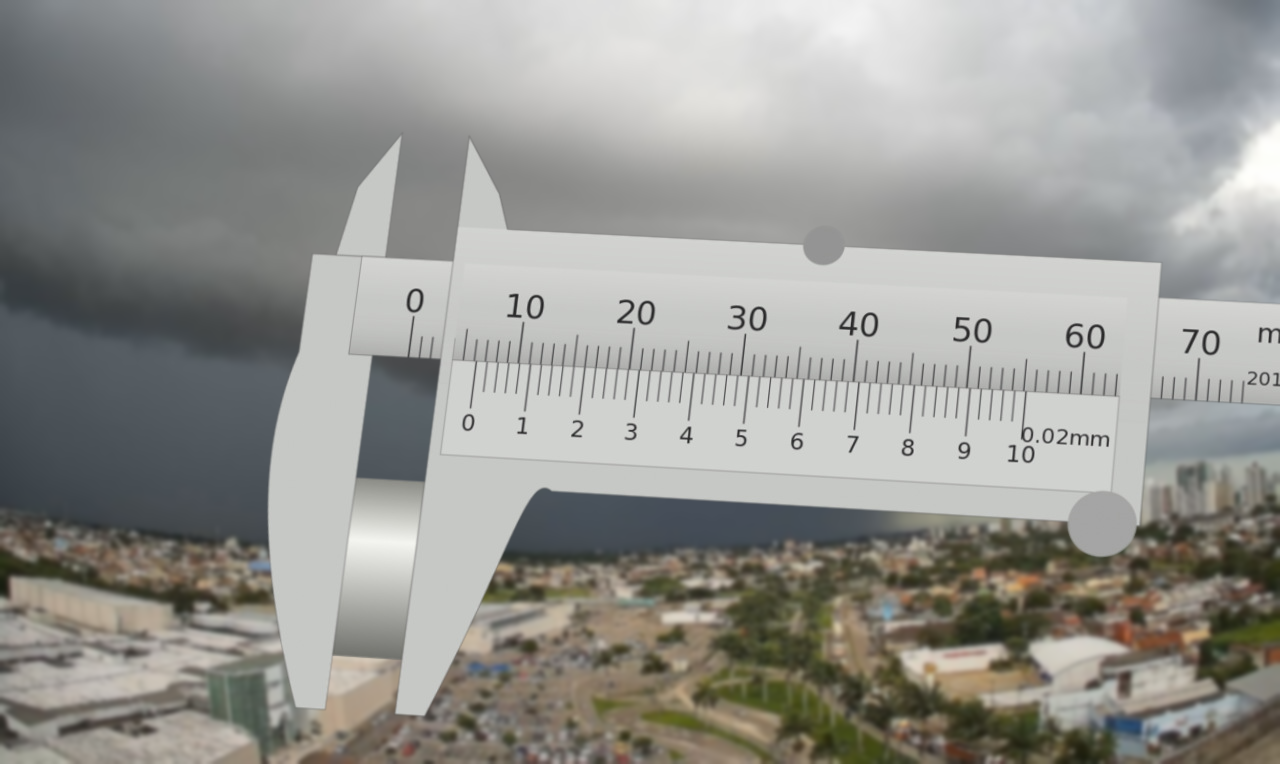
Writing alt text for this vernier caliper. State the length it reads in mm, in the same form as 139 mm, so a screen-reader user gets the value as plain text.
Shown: 6.2 mm
